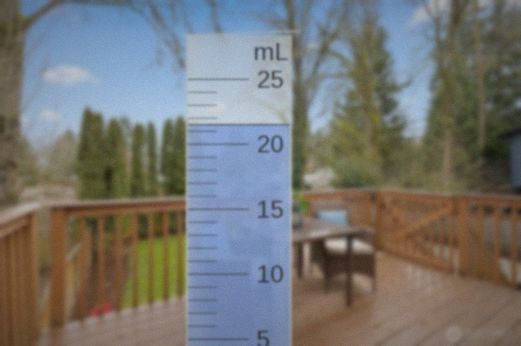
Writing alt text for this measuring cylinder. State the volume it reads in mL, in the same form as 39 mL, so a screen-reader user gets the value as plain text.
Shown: 21.5 mL
